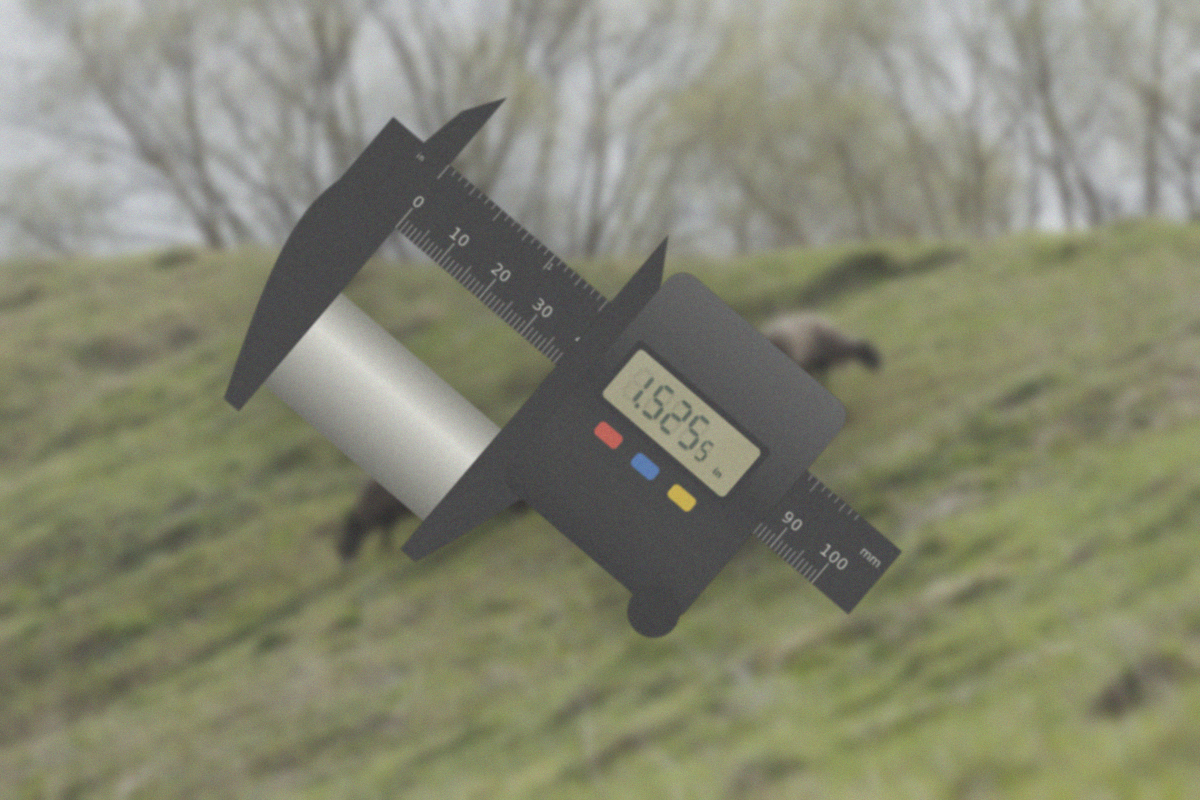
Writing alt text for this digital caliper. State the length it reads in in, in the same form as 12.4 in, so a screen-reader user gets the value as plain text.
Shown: 1.5255 in
